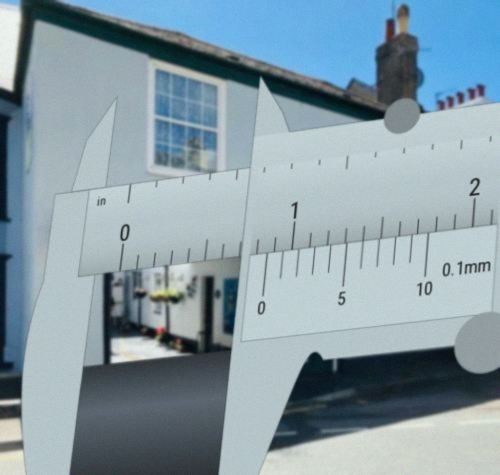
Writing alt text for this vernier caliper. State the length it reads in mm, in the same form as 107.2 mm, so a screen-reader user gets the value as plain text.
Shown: 8.6 mm
